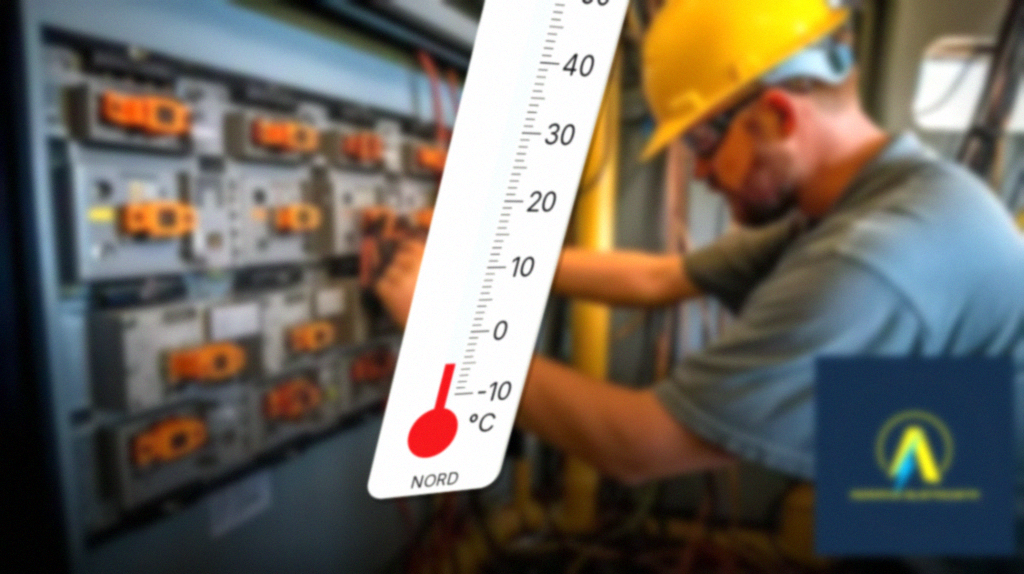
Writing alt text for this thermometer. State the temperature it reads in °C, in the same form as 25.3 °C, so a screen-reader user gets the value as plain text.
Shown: -5 °C
